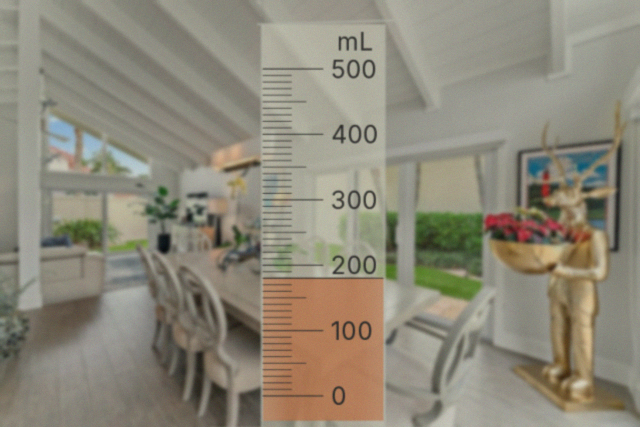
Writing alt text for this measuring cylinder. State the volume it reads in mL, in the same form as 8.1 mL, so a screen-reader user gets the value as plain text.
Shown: 180 mL
